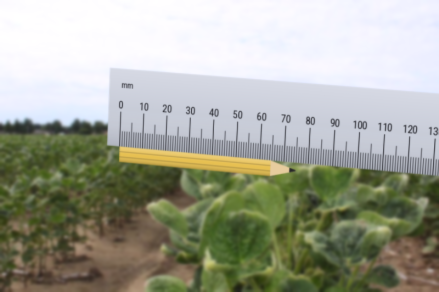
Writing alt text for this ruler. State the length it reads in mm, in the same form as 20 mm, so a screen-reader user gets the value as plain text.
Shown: 75 mm
